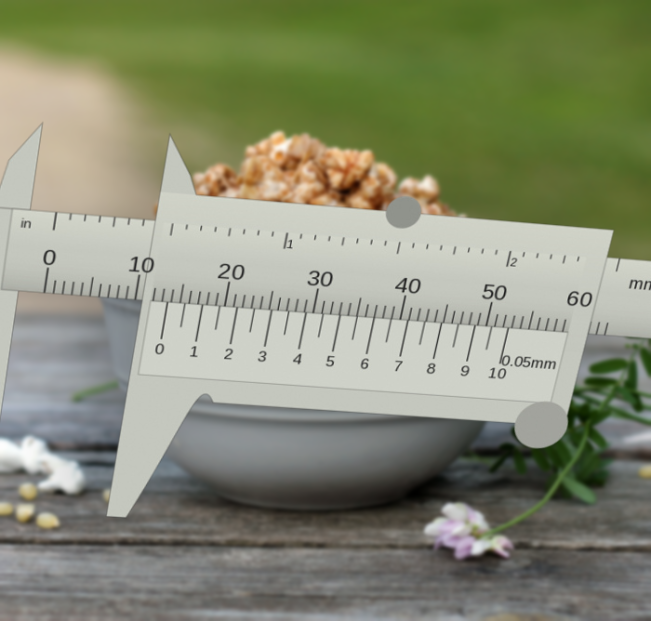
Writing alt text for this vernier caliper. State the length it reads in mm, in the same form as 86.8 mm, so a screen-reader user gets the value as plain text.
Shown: 13.6 mm
